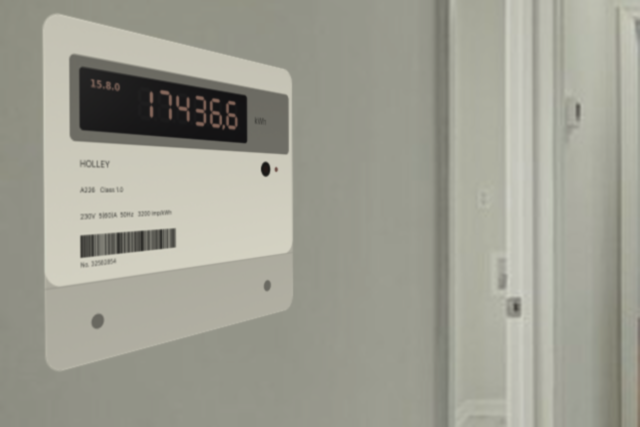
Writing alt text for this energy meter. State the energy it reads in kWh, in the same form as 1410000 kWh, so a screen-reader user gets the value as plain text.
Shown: 17436.6 kWh
